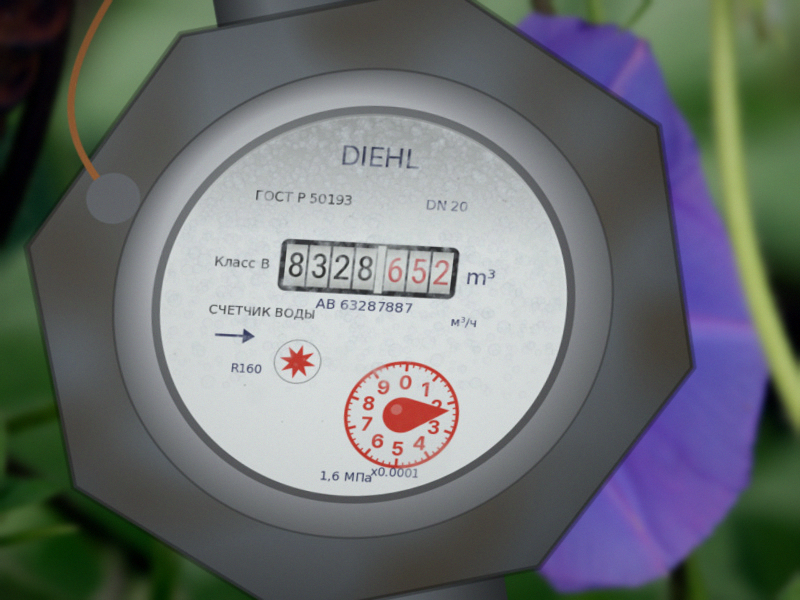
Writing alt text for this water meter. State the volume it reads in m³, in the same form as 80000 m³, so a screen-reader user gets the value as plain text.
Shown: 8328.6522 m³
